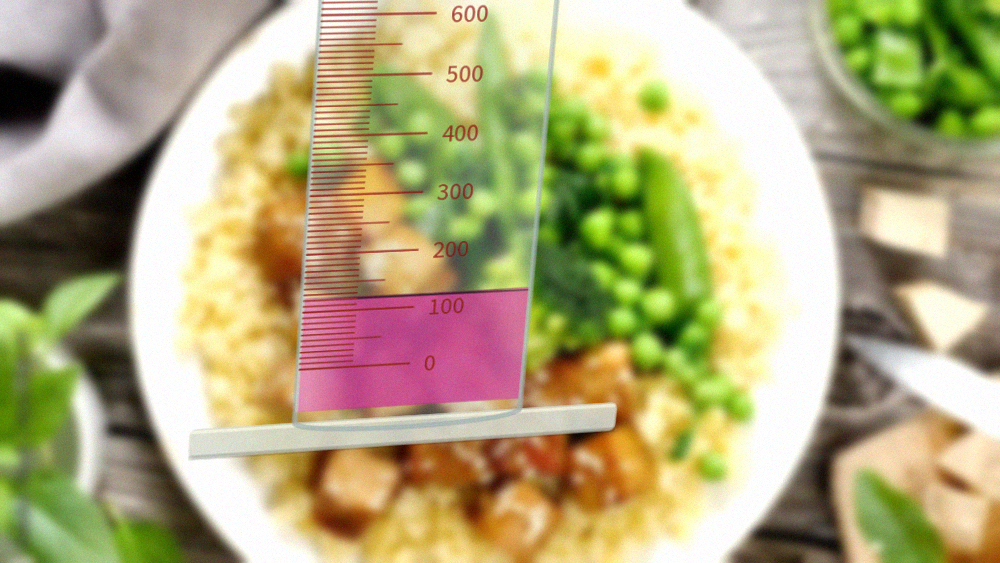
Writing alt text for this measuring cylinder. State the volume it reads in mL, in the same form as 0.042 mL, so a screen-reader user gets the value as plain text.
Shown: 120 mL
